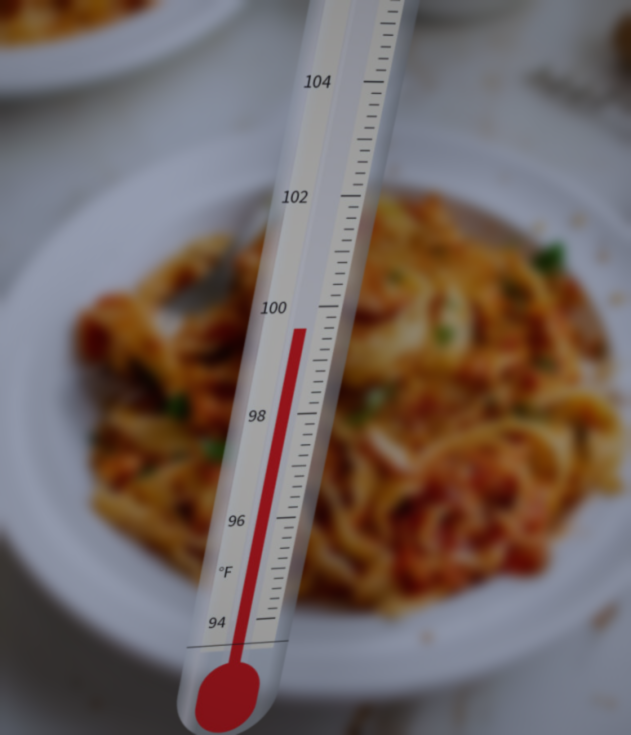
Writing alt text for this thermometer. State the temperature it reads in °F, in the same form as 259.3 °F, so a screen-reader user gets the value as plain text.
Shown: 99.6 °F
